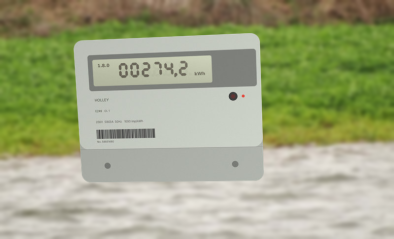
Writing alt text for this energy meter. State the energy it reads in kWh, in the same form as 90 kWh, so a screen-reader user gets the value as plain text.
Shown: 274.2 kWh
